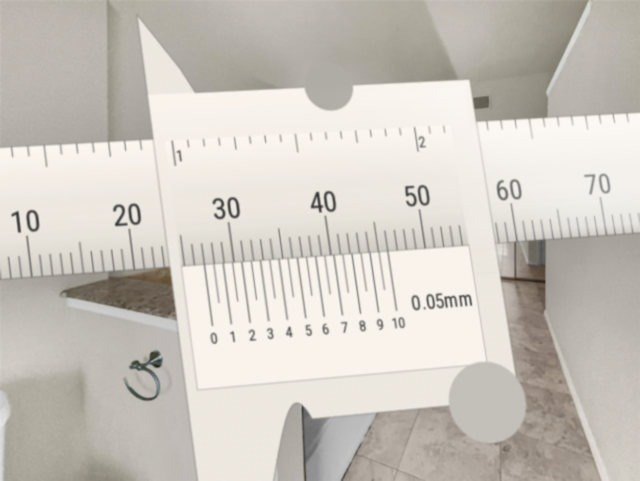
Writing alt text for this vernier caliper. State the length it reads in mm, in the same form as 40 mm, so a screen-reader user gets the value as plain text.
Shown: 27.0 mm
